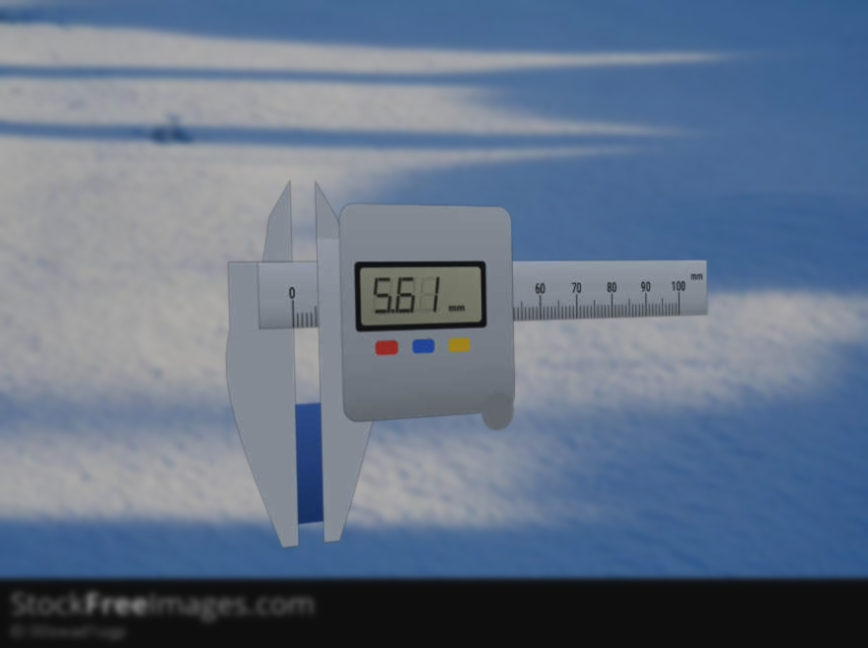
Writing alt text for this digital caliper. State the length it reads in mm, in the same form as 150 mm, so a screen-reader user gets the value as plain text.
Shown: 5.61 mm
